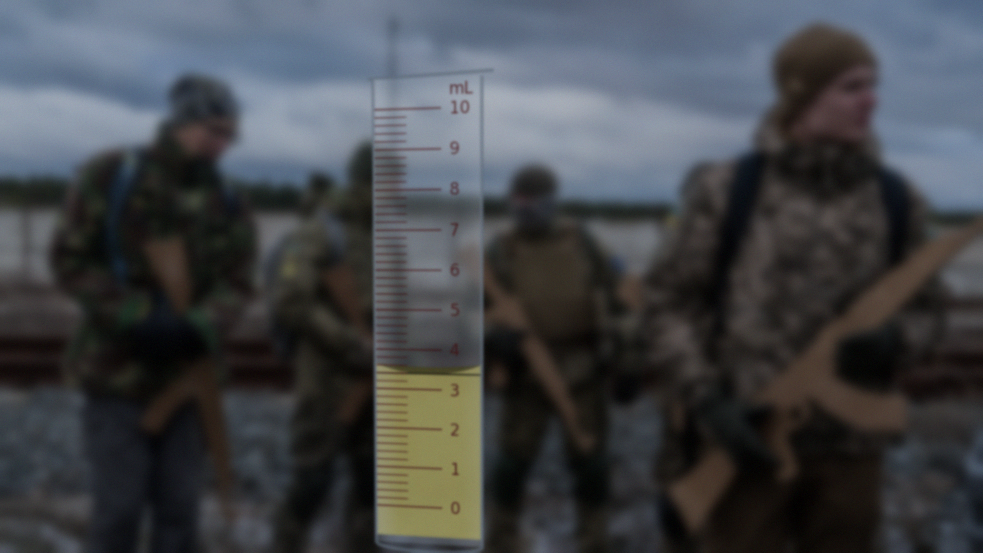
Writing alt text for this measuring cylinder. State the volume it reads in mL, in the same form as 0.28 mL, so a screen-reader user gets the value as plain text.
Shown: 3.4 mL
